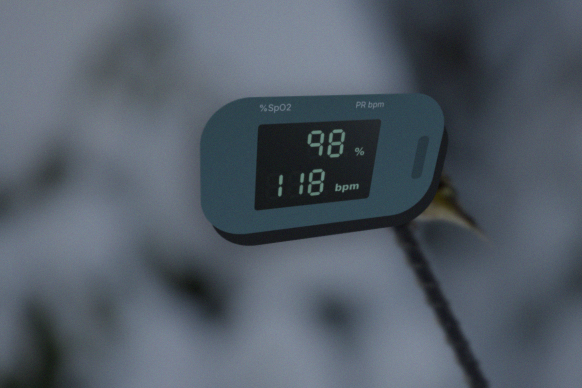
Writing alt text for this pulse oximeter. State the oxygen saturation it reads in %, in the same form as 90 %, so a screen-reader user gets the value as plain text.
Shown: 98 %
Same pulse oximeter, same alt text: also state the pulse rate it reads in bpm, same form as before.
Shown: 118 bpm
